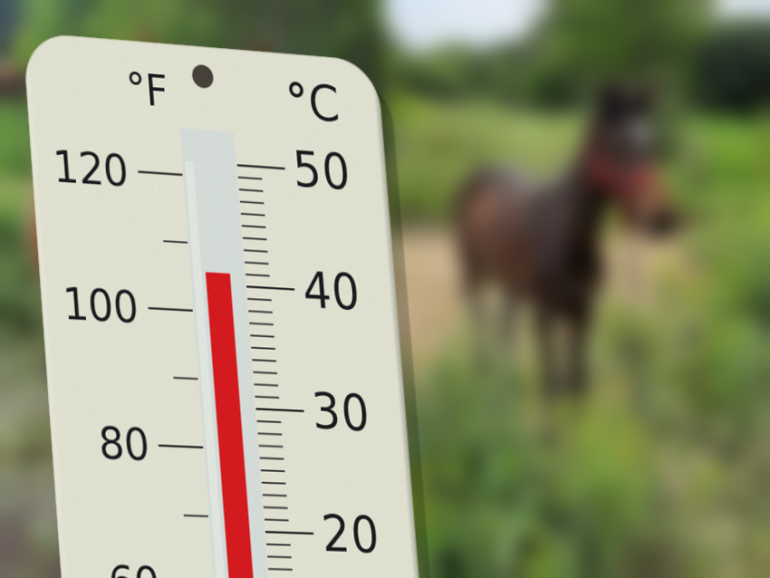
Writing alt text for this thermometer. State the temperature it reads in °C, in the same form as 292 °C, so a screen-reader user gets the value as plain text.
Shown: 41 °C
